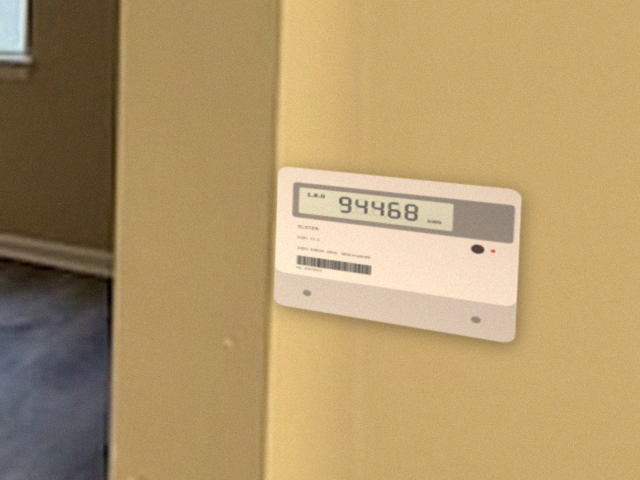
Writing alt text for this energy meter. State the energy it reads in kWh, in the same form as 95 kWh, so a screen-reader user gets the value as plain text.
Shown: 94468 kWh
